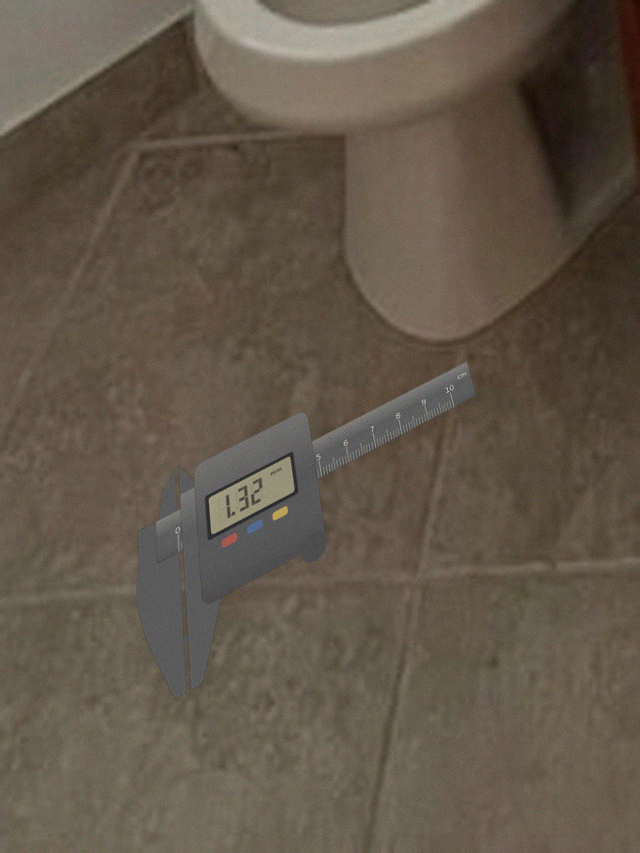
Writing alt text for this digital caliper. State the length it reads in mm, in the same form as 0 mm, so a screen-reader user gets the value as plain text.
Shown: 1.32 mm
